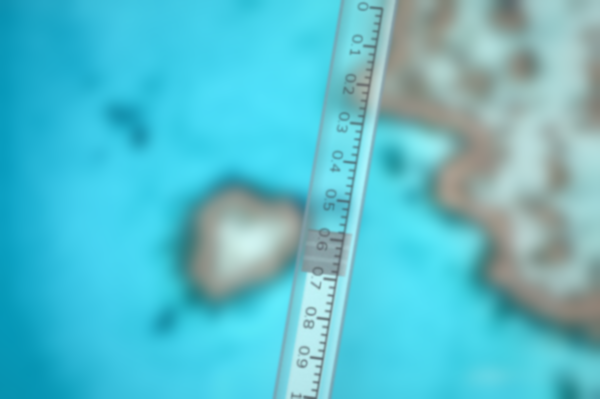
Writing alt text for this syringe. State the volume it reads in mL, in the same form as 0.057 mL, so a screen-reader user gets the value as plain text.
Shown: 0.58 mL
